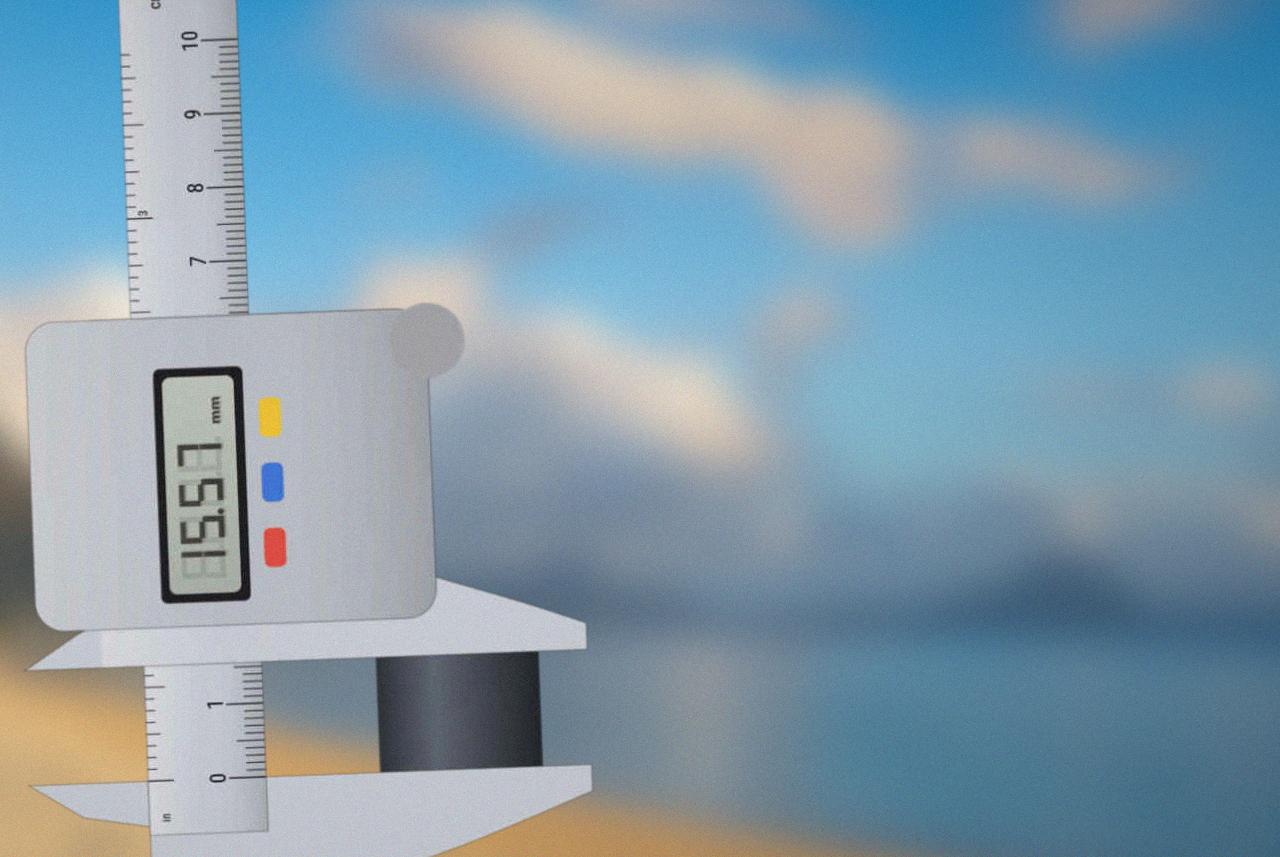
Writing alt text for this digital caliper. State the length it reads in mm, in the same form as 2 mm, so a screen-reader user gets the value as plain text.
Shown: 15.57 mm
